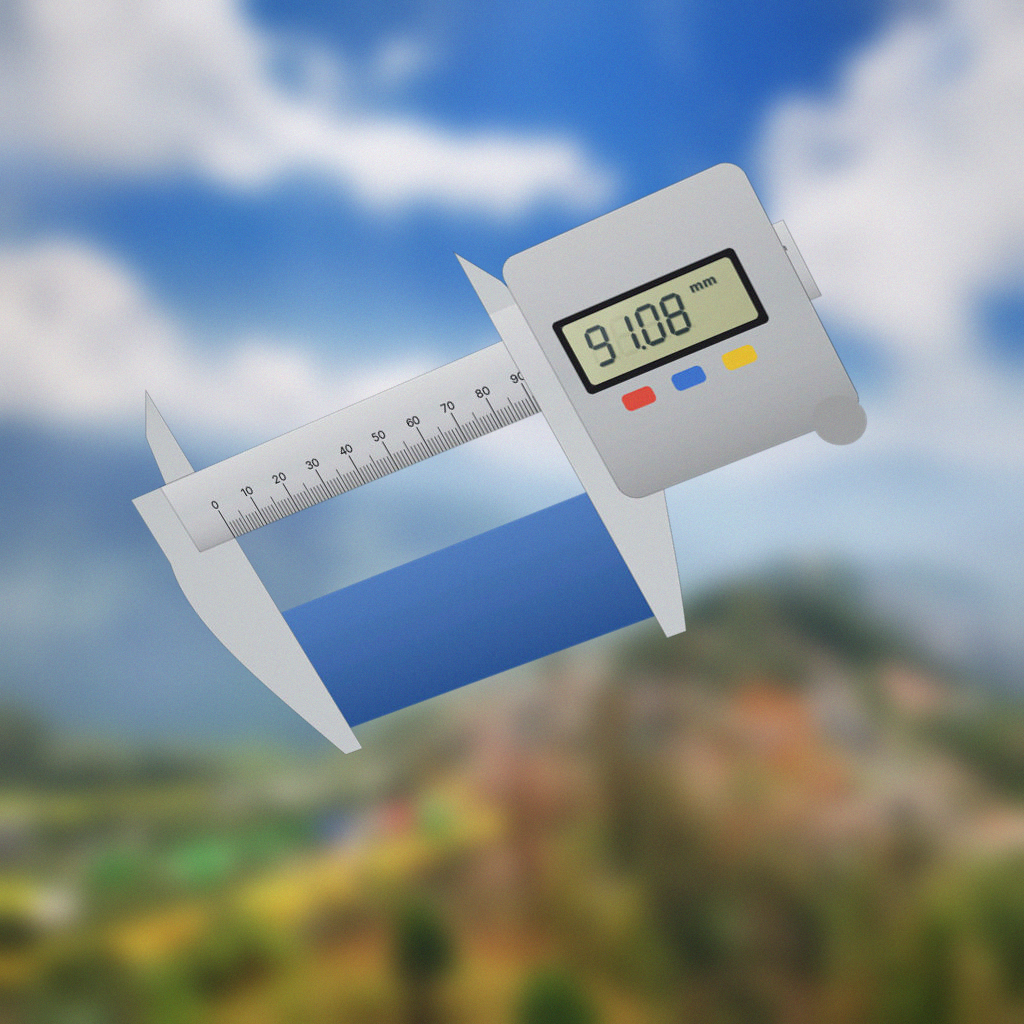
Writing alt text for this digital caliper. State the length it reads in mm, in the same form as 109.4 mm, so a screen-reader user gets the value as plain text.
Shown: 91.08 mm
